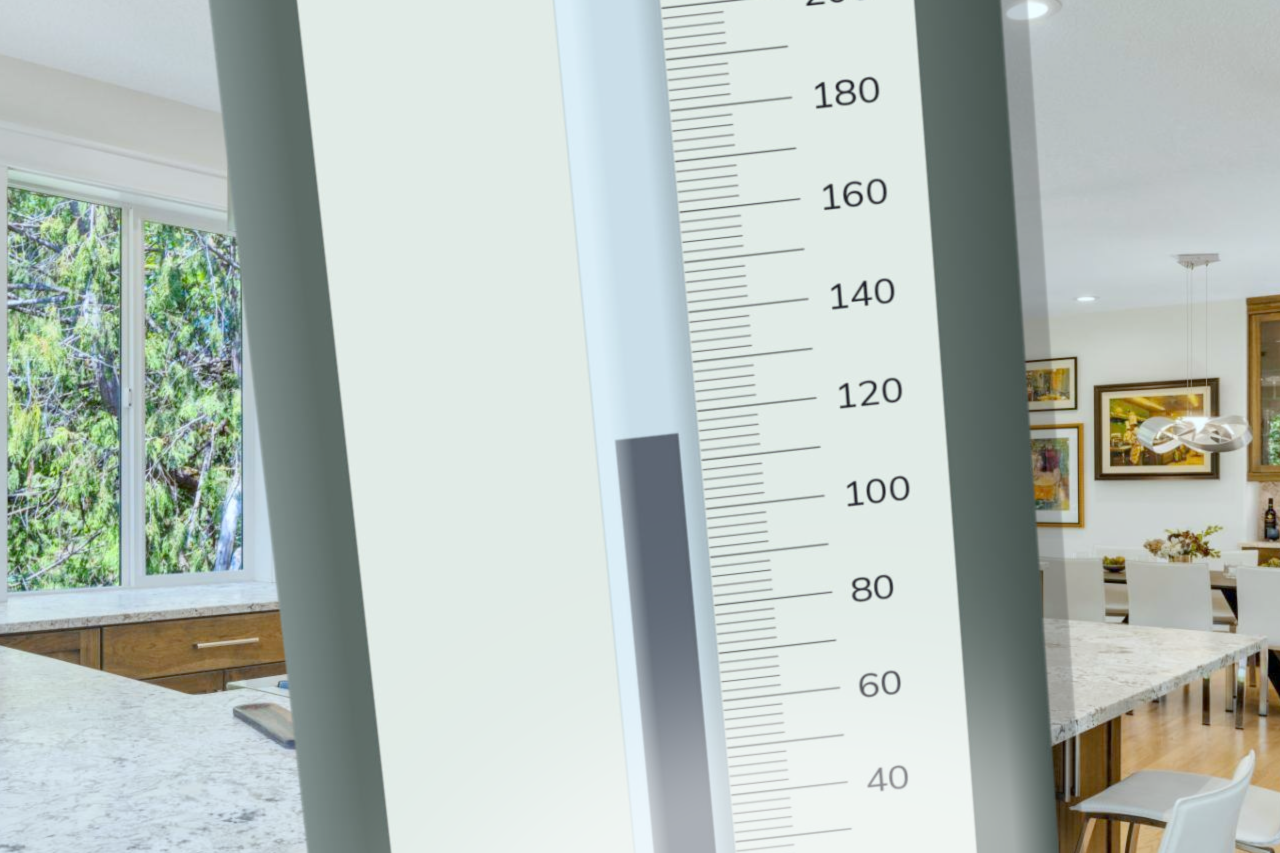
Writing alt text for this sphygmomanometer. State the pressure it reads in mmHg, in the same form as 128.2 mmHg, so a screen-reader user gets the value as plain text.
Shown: 116 mmHg
